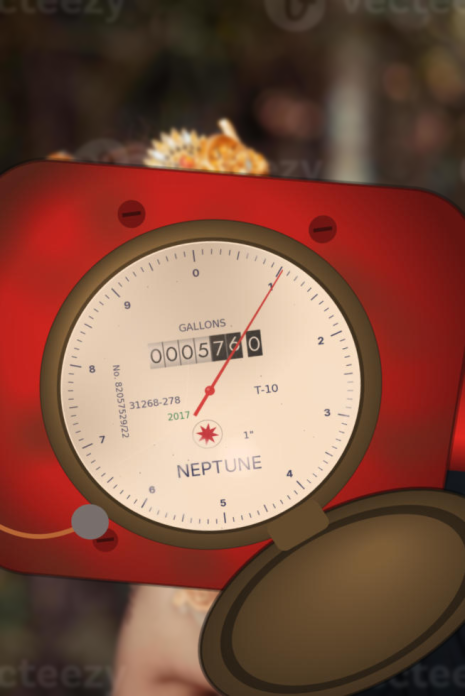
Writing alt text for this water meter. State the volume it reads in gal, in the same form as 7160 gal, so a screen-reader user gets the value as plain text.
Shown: 5761.0 gal
